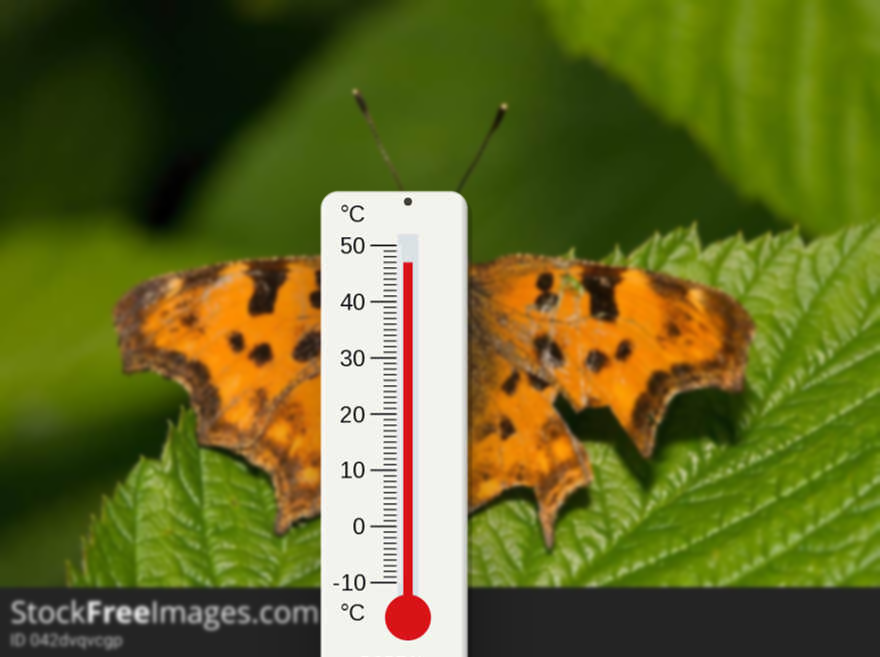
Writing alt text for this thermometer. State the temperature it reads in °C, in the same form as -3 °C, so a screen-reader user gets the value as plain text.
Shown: 47 °C
